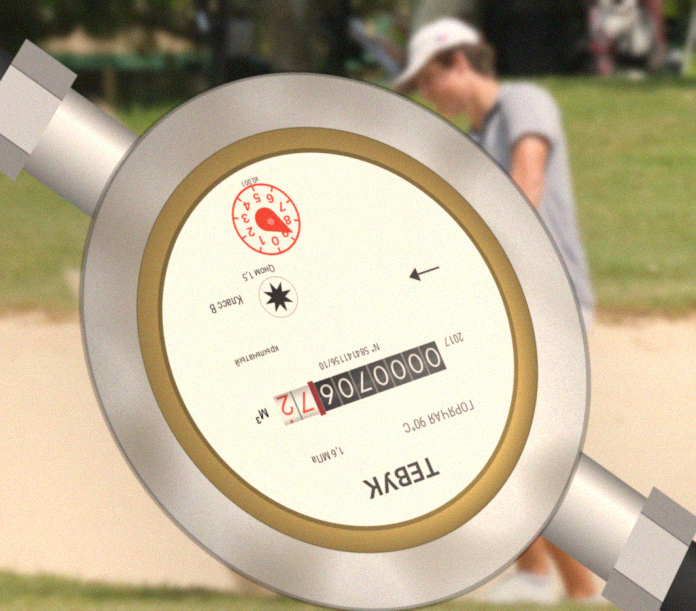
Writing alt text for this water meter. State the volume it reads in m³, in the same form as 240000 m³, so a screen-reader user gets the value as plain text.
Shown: 706.718 m³
